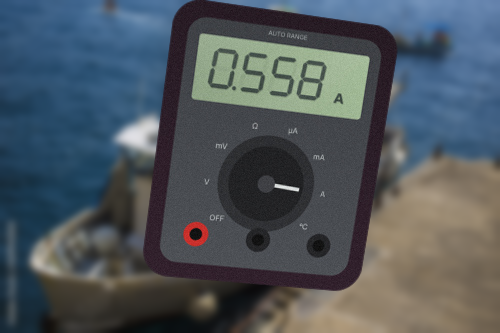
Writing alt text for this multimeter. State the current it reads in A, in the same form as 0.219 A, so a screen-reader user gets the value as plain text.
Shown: 0.558 A
